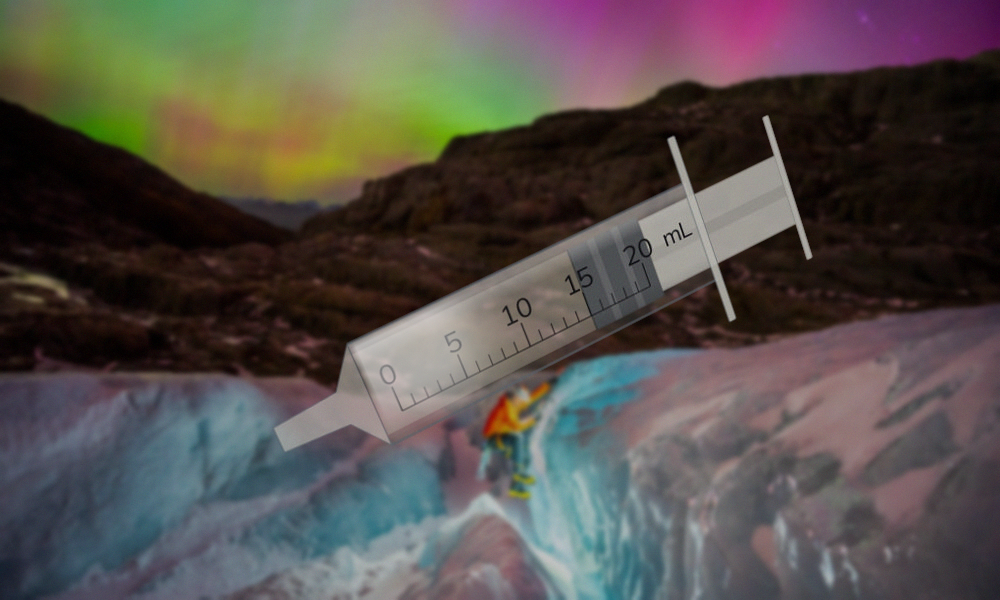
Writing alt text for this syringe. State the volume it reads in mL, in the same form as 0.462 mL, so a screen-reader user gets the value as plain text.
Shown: 15 mL
